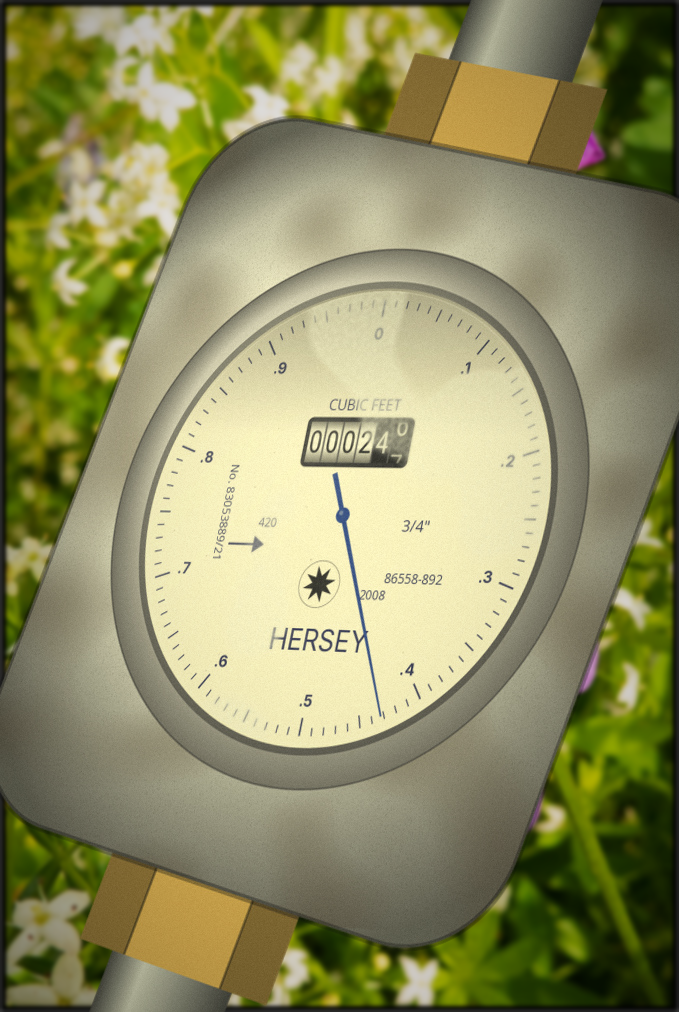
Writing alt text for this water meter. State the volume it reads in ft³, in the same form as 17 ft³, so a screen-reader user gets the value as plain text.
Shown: 246.43 ft³
